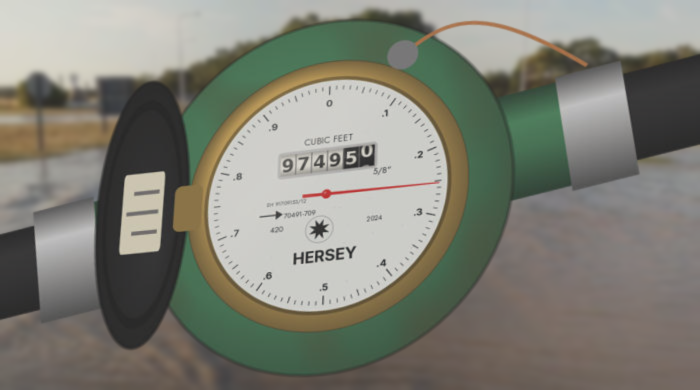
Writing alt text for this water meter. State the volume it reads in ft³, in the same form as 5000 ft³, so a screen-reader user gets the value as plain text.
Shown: 974950.25 ft³
